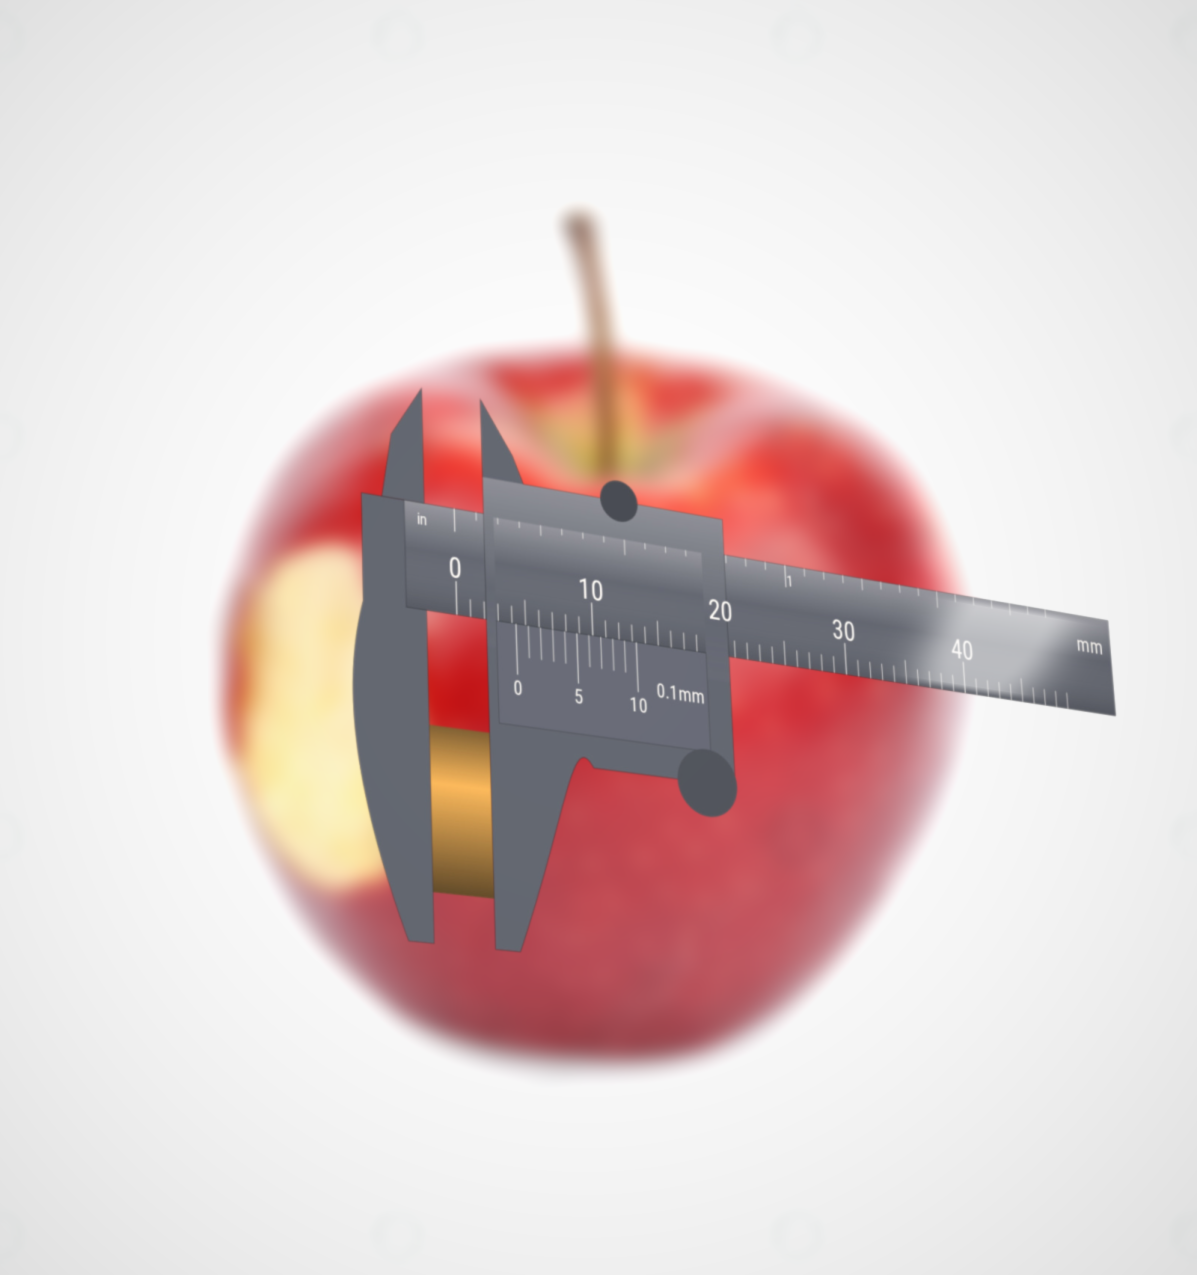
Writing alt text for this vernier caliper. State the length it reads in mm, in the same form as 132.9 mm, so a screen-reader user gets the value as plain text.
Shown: 4.3 mm
